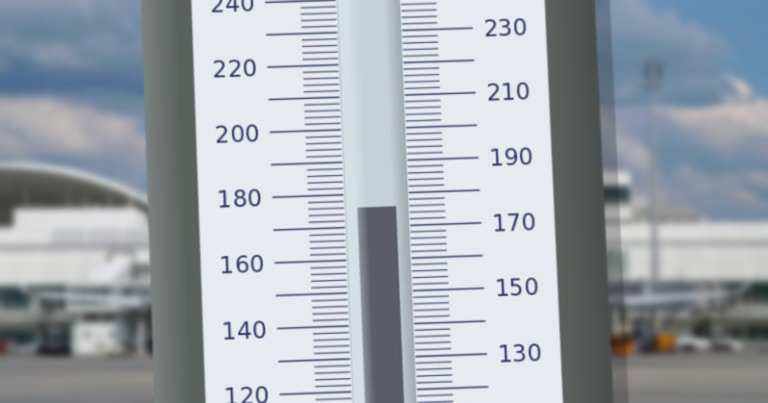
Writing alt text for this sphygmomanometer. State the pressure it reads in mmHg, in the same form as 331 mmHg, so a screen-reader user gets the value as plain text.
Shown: 176 mmHg
